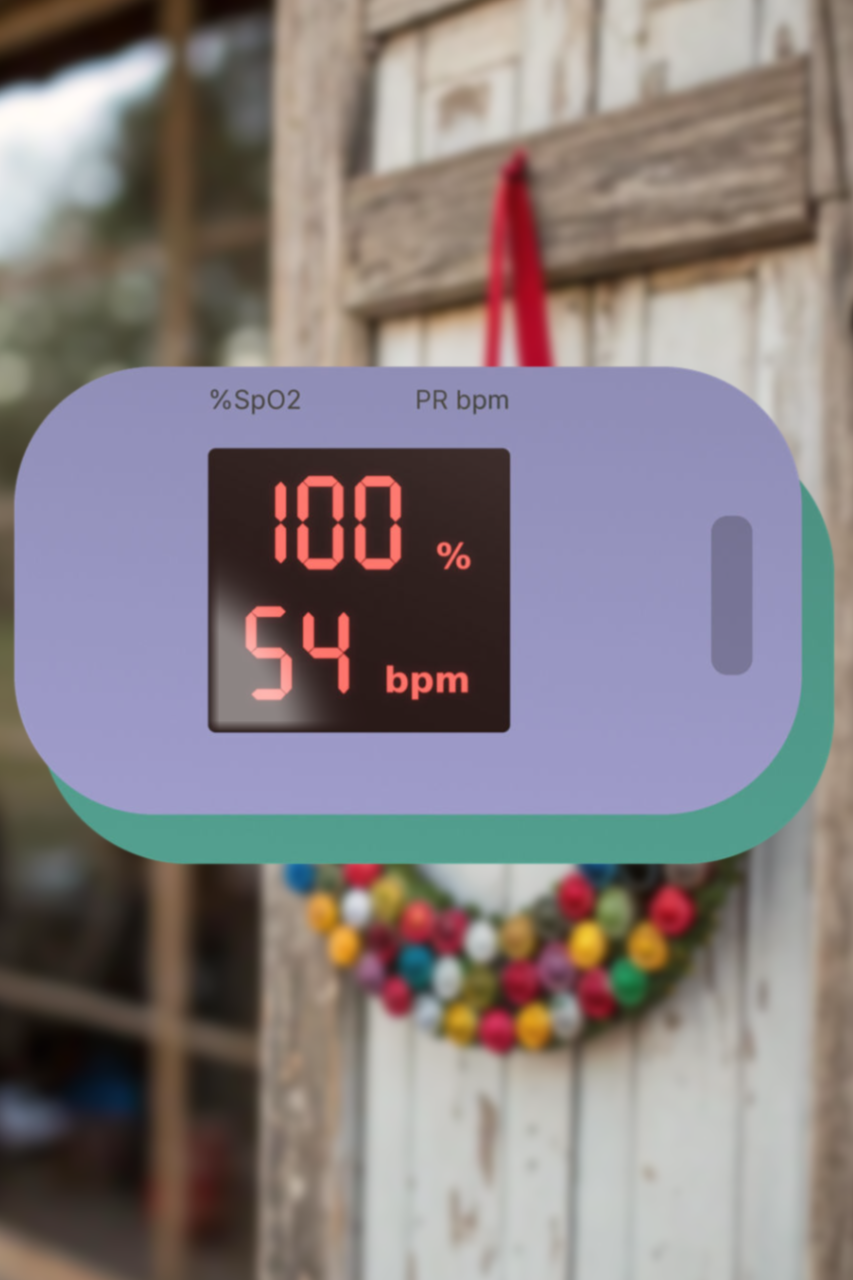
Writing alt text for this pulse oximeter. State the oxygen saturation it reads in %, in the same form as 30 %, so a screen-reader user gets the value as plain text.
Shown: 100 %
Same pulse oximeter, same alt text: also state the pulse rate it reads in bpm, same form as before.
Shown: 54 bpm
